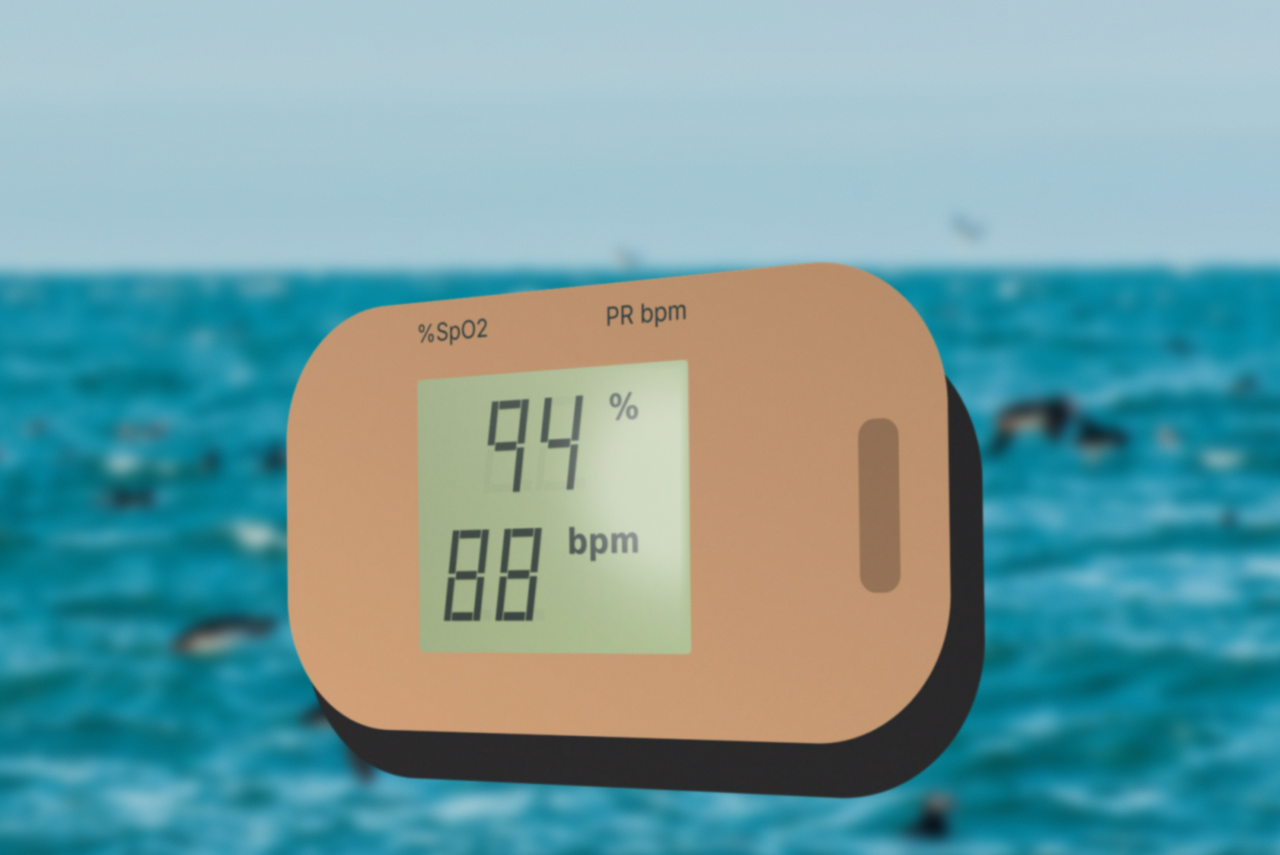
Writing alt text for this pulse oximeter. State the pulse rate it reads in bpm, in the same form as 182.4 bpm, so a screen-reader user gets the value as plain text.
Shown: 88 bpm
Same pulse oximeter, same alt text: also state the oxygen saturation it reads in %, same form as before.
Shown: 94 %
